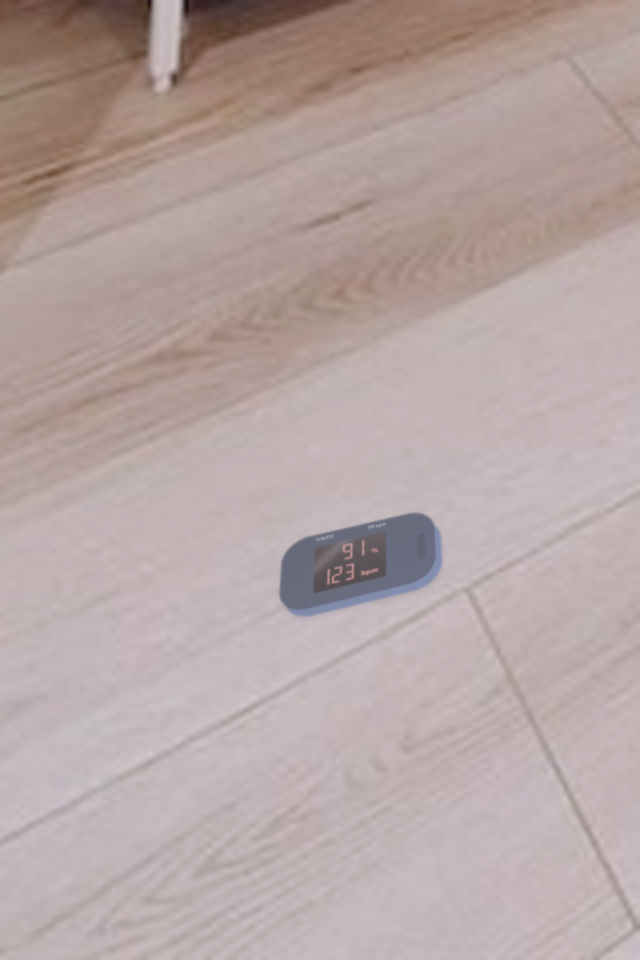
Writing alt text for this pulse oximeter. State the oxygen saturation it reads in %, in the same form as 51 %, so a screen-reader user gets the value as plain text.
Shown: 91 %
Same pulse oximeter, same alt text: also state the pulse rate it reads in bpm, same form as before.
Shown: 123 bpm
